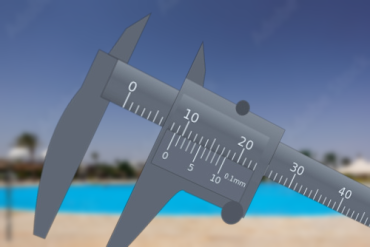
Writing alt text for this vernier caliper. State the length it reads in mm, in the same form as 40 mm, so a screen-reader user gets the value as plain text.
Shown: 8.8 mm
